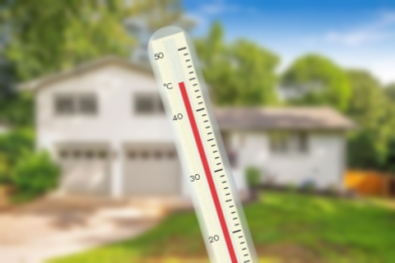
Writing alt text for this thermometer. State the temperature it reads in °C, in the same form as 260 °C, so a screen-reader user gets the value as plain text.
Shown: 45 °C
